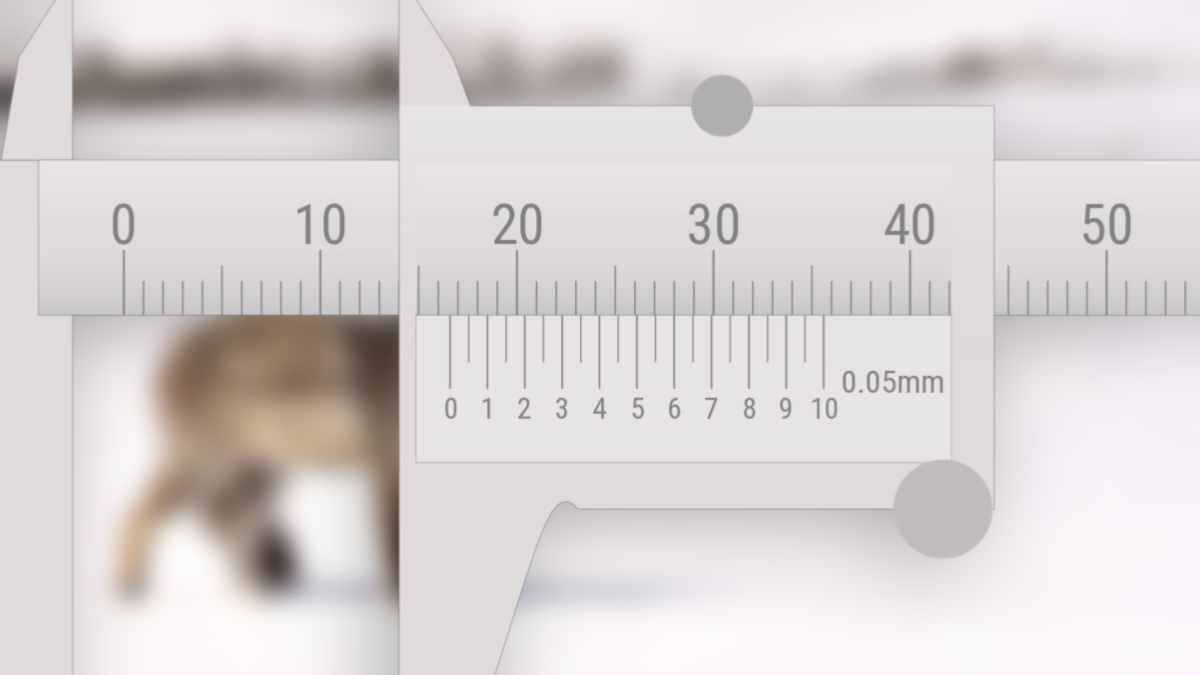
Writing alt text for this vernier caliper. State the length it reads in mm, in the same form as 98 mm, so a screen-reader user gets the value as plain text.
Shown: 16.6 mm
